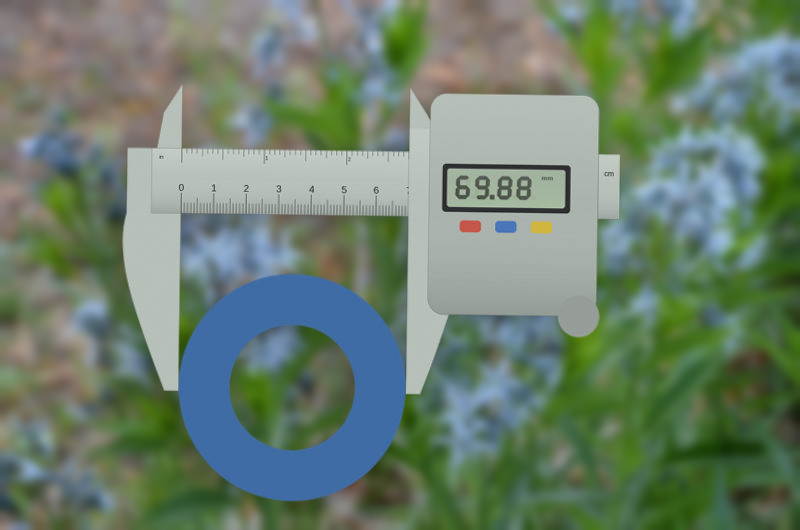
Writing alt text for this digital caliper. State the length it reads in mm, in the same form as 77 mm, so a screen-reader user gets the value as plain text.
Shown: 69.88 mm
